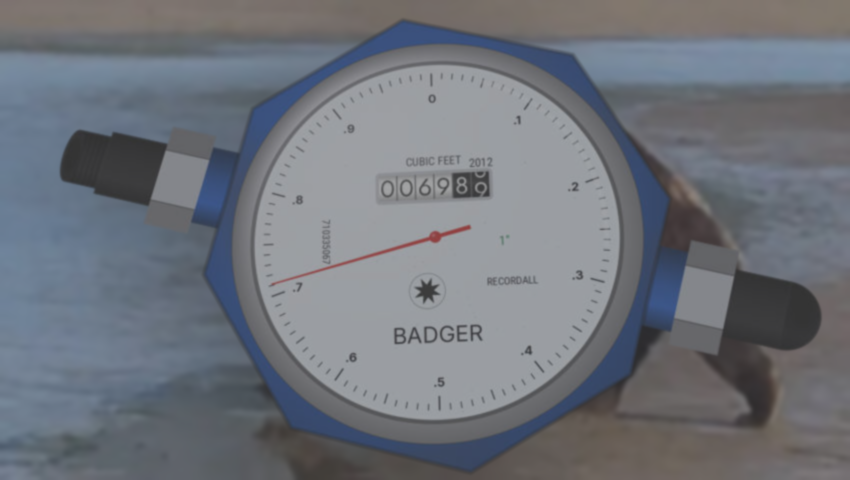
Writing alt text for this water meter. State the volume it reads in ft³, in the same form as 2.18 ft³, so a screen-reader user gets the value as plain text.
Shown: 6988.71 ft³
